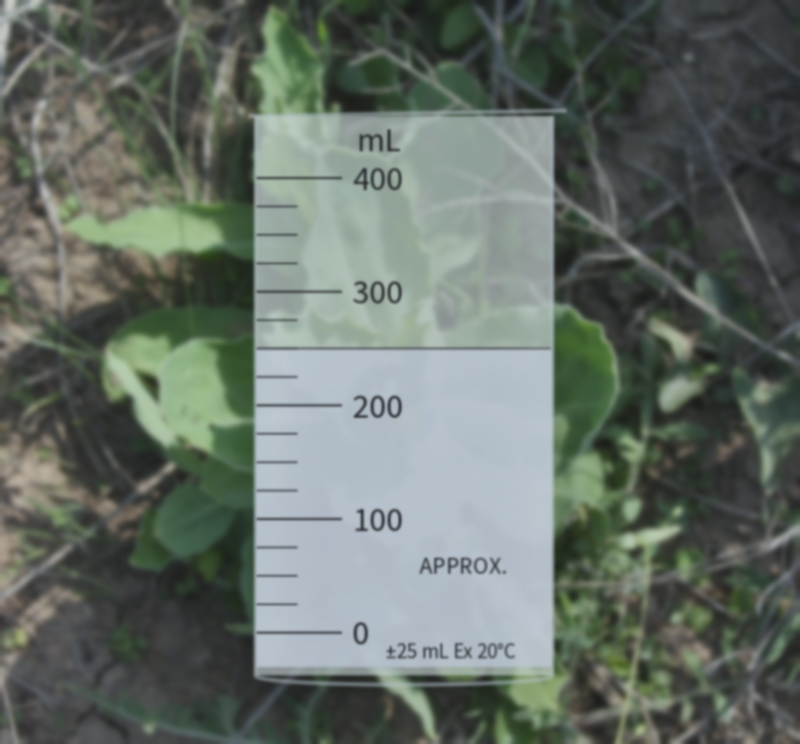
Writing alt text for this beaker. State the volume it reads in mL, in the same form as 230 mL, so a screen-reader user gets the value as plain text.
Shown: 250 mL
